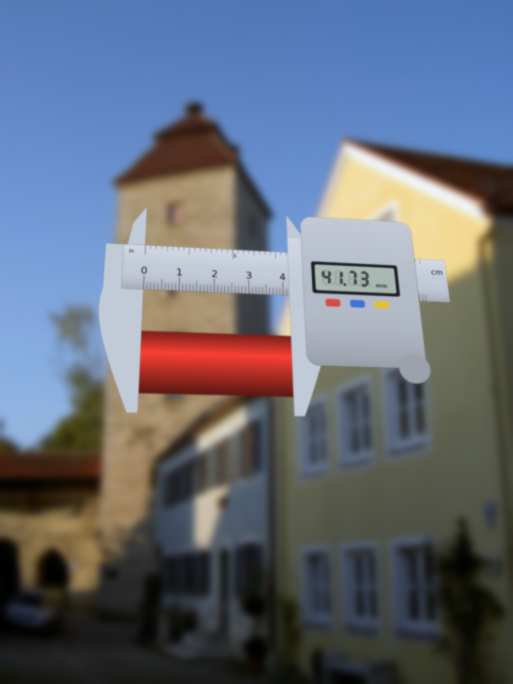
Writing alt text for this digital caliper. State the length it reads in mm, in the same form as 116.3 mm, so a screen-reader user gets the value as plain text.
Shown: 41.73 mm
